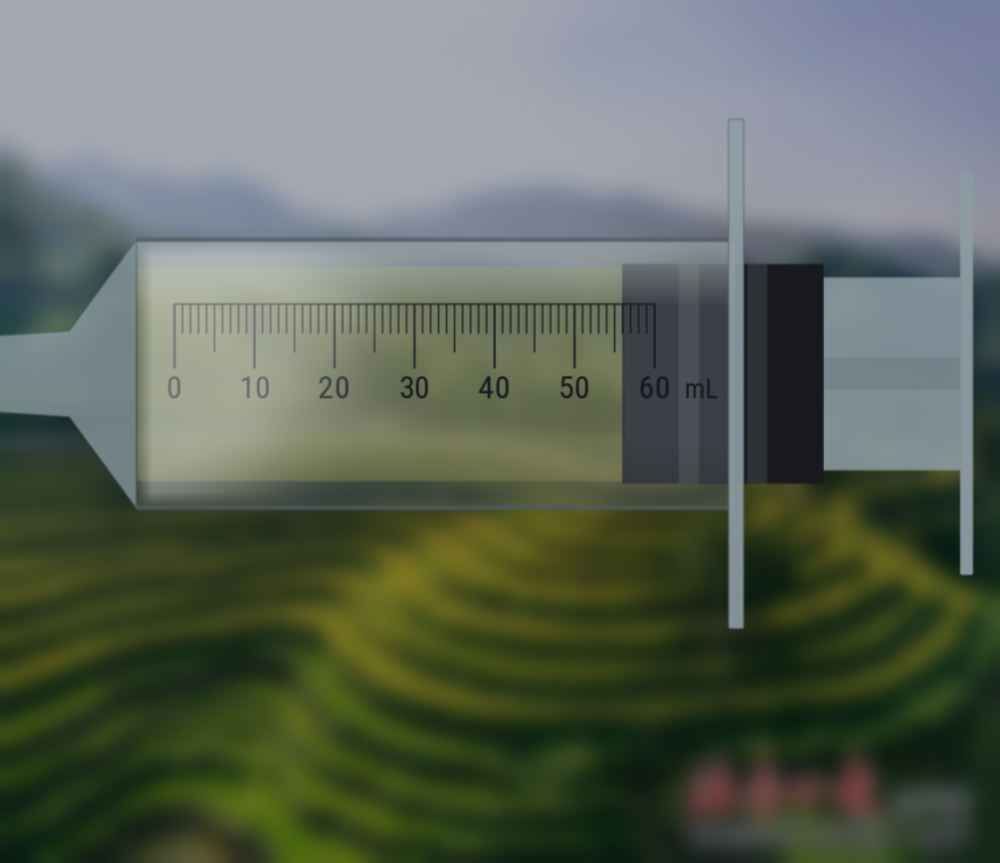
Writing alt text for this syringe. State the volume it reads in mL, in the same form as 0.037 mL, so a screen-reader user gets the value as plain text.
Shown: 56 mL
